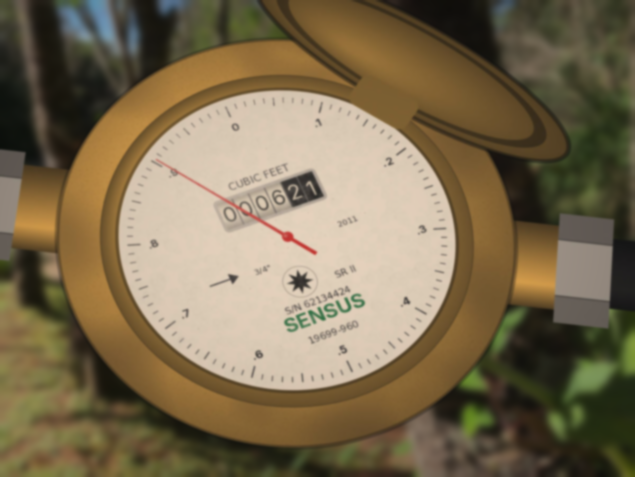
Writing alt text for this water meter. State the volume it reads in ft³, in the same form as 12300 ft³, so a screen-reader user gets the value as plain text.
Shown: 620.90 ft³
